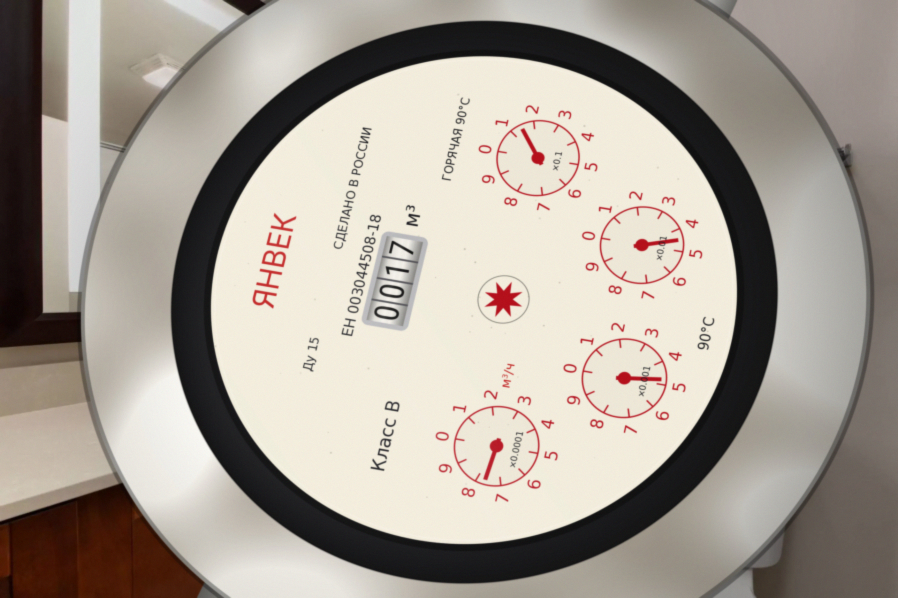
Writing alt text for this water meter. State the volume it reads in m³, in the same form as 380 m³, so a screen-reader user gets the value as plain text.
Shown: 17.1447 m³
